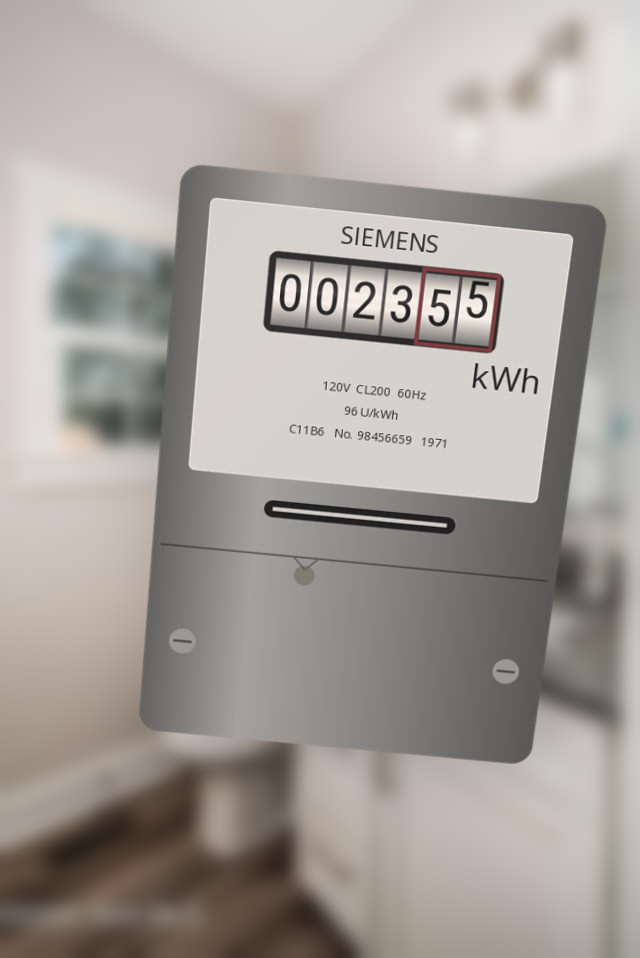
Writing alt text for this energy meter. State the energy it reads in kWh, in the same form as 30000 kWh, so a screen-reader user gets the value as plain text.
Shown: 23.55 kWh
